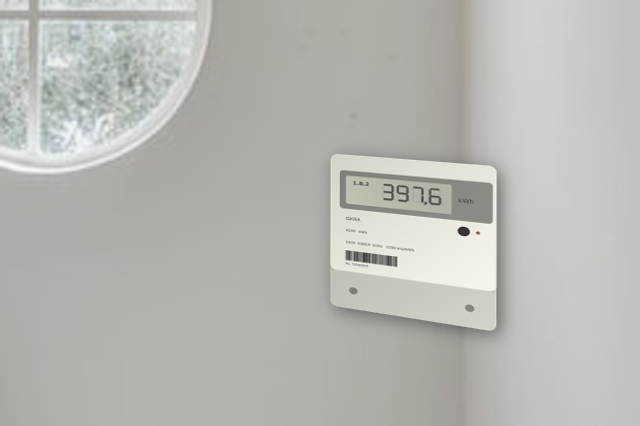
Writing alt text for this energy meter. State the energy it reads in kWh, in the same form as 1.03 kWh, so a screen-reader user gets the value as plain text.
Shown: 397.6 kWh
